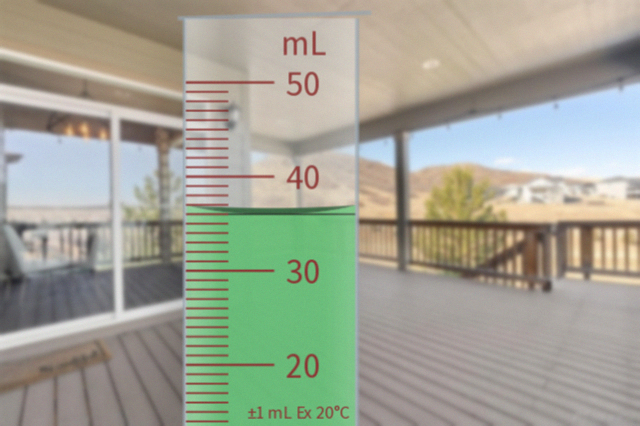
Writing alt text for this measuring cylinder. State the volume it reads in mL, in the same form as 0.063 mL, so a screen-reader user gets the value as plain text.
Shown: 36 mL
